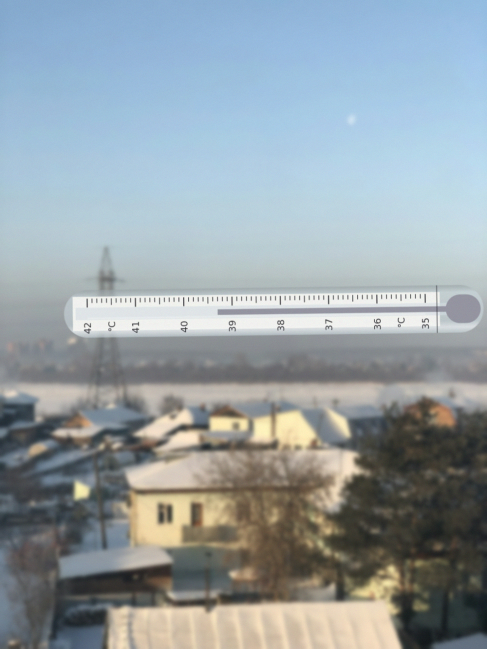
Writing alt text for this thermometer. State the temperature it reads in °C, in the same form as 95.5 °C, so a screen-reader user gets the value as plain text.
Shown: 39.3 °C
